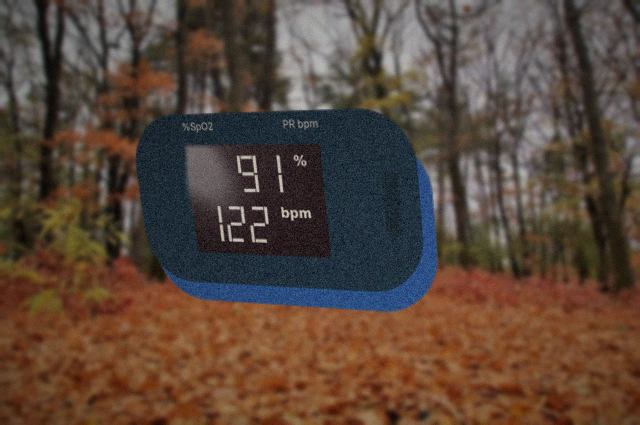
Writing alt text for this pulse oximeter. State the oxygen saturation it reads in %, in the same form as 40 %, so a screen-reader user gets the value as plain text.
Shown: 91 %
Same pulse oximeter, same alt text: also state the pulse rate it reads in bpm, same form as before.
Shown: 122 bpm
